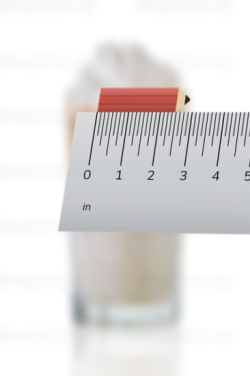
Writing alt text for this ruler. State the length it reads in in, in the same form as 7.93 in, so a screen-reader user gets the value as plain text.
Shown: 2.875 in
